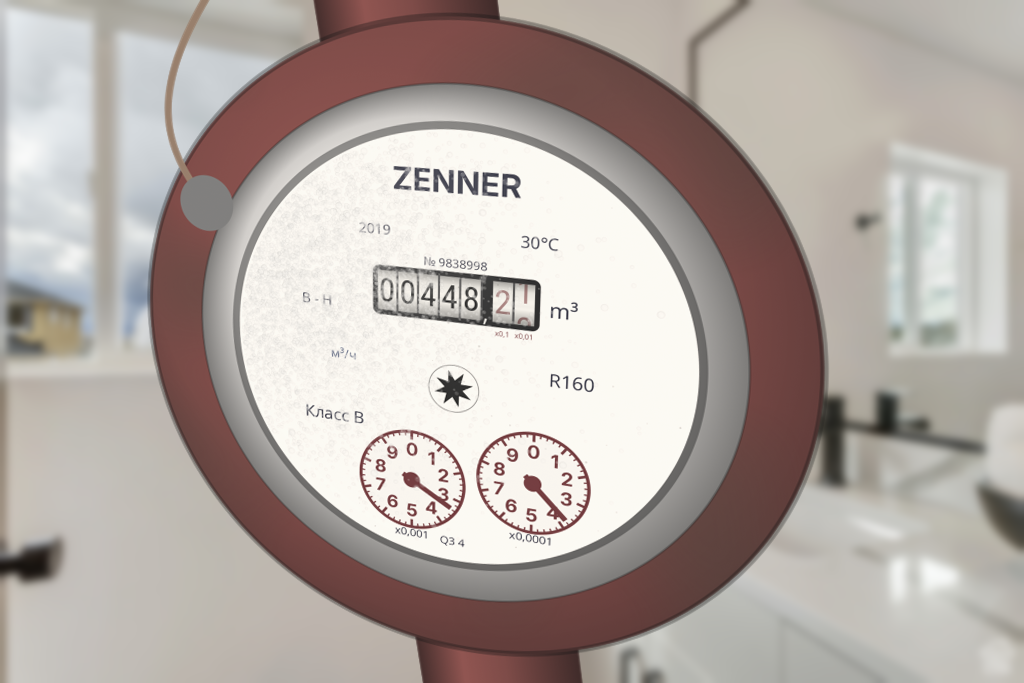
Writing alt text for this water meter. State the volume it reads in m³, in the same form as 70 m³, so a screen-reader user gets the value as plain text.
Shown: 448.2133 m³
